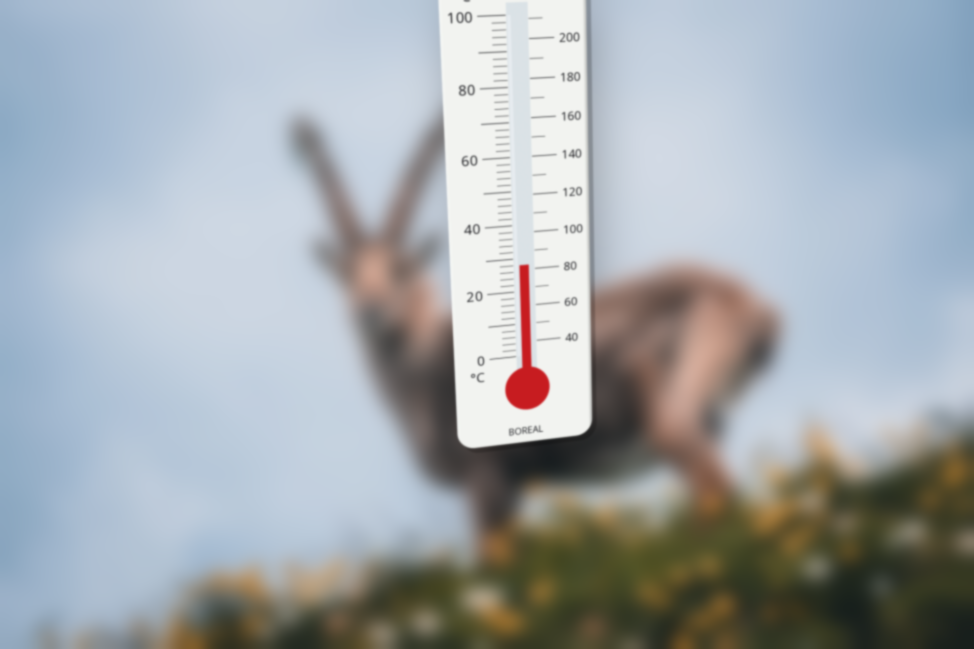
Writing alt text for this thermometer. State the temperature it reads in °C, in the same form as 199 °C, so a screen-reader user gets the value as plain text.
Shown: 28 °C
